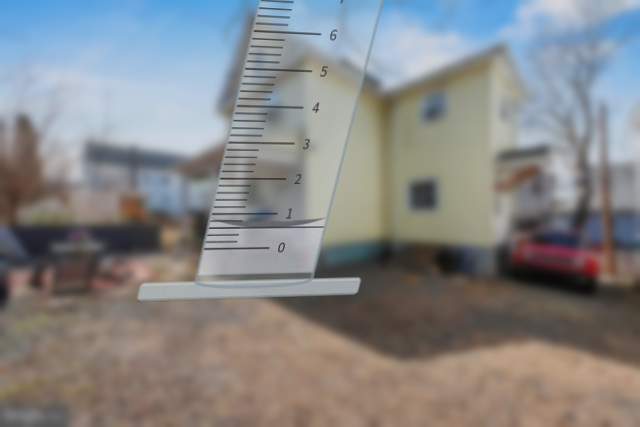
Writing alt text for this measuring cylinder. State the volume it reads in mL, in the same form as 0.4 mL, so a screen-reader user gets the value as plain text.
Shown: 0.6 mL
